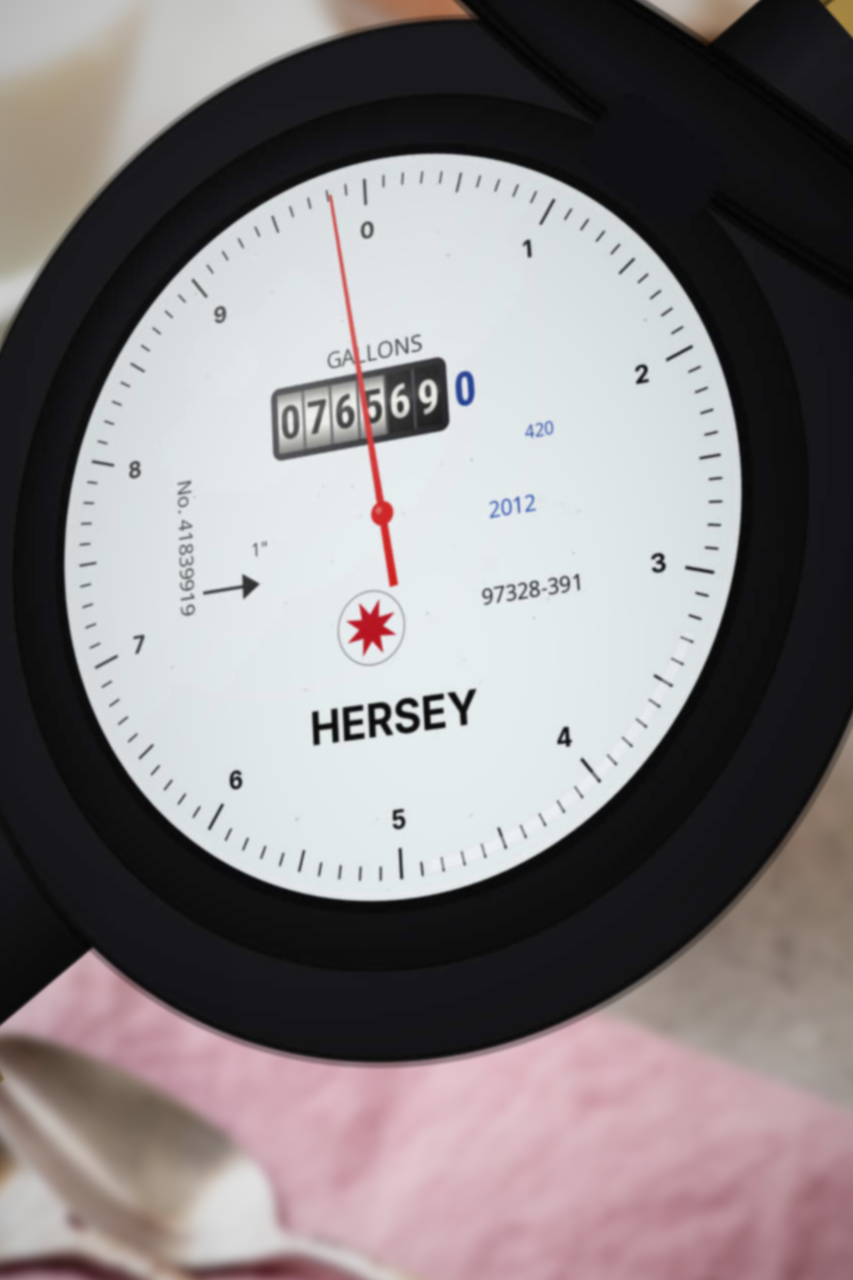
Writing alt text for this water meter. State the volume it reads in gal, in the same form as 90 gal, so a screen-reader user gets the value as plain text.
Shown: 765689.8 gal
